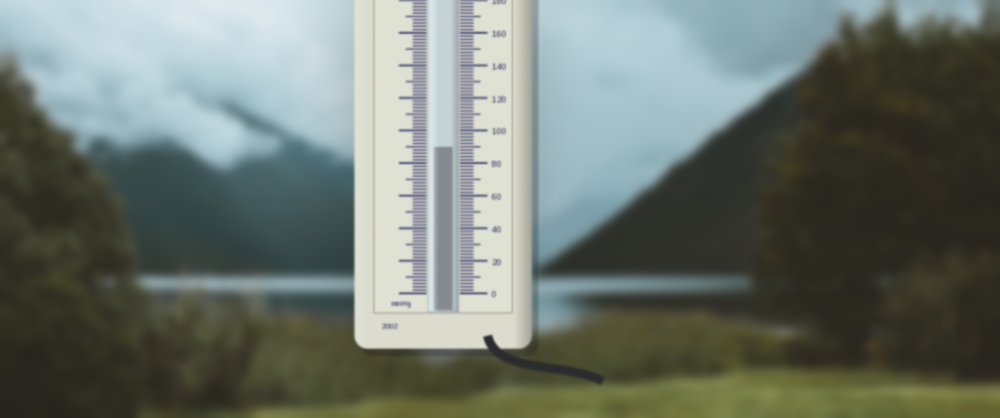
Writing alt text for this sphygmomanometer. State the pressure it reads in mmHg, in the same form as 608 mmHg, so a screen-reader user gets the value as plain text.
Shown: 90 mmHg
